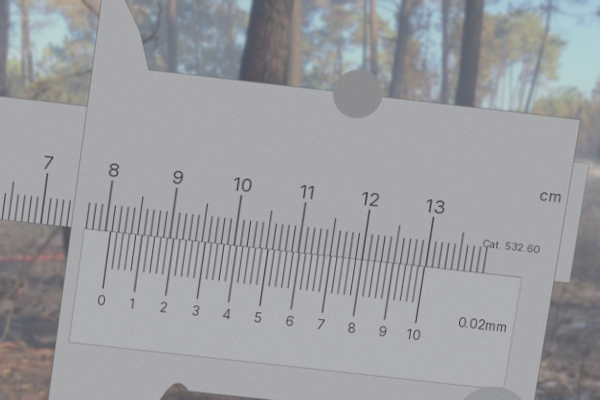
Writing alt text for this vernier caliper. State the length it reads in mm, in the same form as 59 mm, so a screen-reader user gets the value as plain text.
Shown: 80.8 mm
